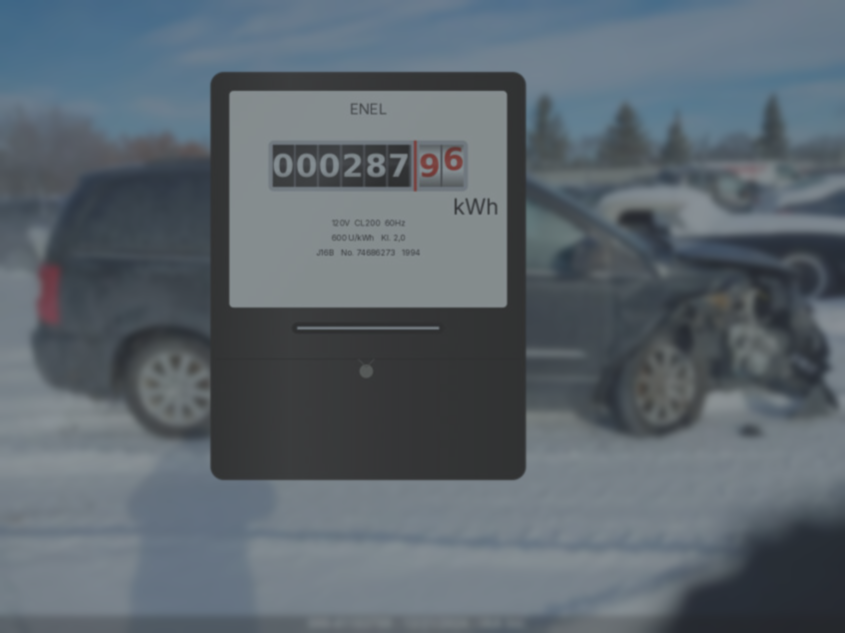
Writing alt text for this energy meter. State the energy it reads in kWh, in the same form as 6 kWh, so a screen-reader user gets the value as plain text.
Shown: 287.96 kWh
